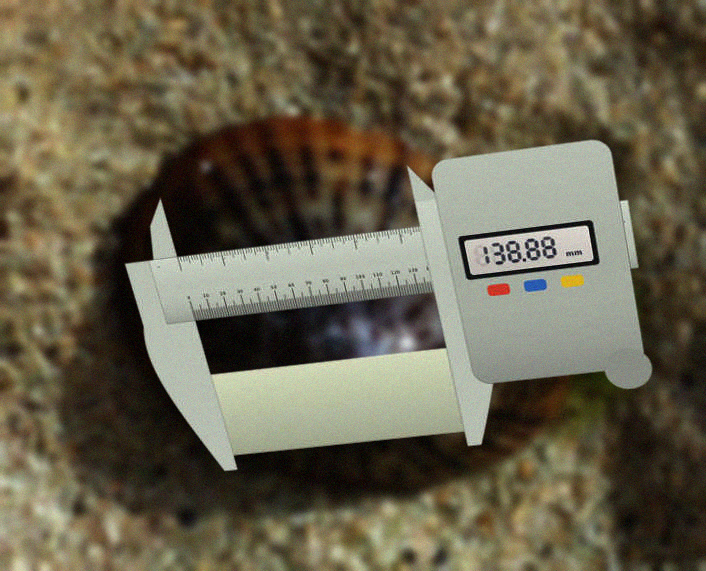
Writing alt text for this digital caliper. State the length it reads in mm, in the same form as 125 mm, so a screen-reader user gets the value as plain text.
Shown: 138.88 mm
